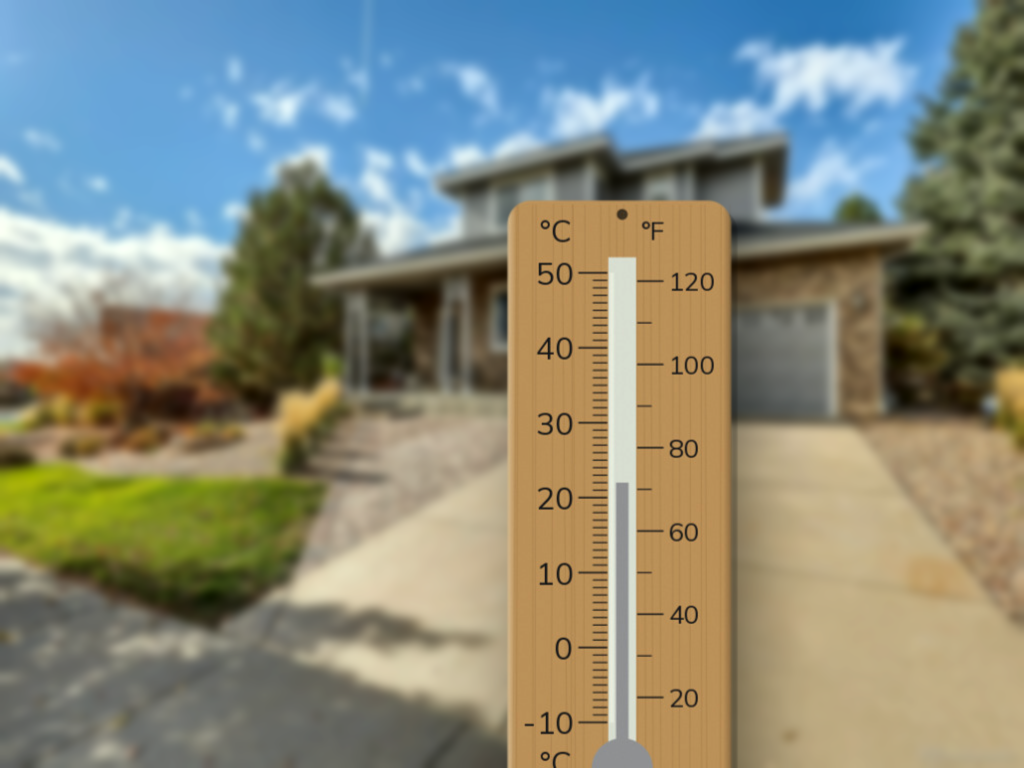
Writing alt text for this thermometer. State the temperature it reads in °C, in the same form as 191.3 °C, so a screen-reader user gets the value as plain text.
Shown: 22 °C
